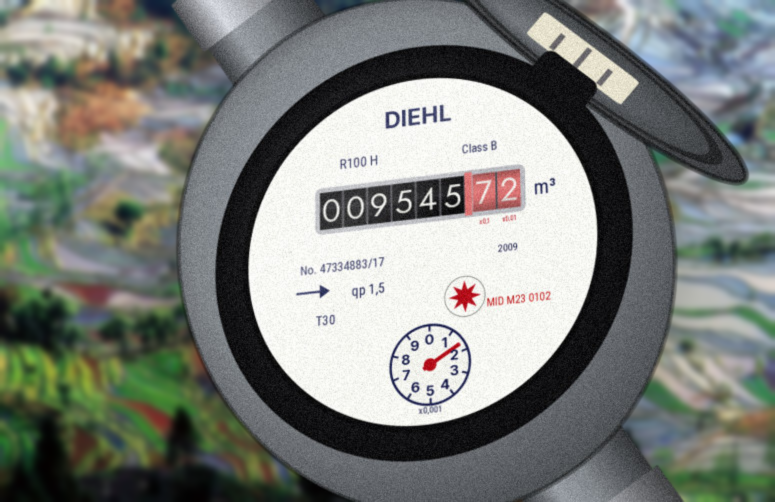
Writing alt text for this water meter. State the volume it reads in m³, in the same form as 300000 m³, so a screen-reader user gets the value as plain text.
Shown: 9545.721 m³
